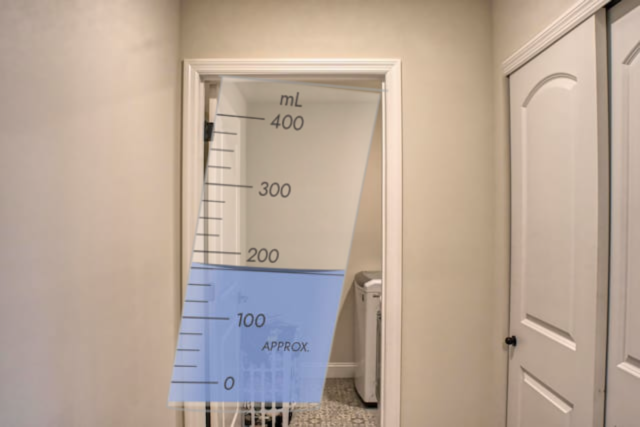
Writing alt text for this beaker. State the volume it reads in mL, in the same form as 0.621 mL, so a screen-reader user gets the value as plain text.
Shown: 175 mL
